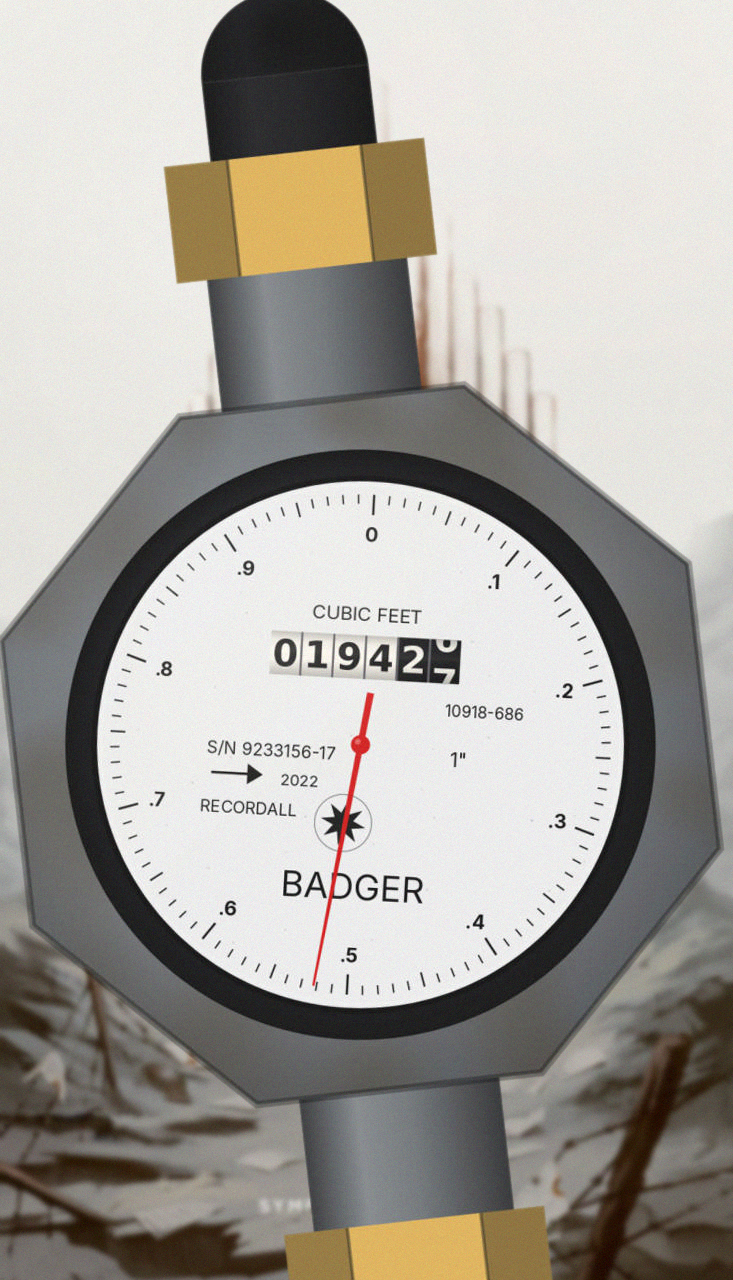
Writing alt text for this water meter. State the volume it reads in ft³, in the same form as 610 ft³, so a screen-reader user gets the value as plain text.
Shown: 19426.52 ft³
